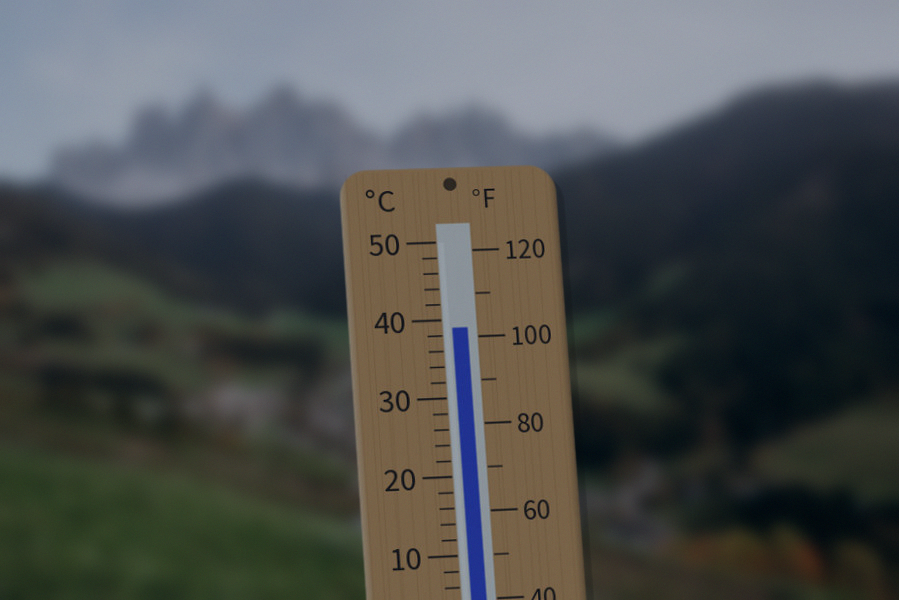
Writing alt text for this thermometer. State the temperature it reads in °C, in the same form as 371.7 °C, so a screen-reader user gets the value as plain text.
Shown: 39 °C
